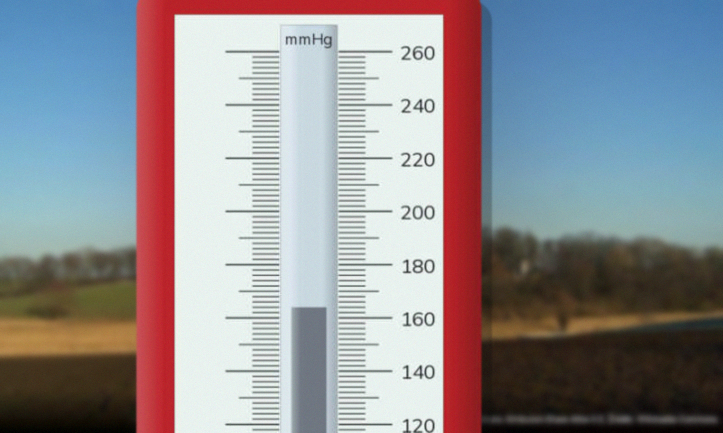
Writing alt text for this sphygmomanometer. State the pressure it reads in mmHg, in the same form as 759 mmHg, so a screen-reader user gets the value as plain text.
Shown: 164 mmHg
